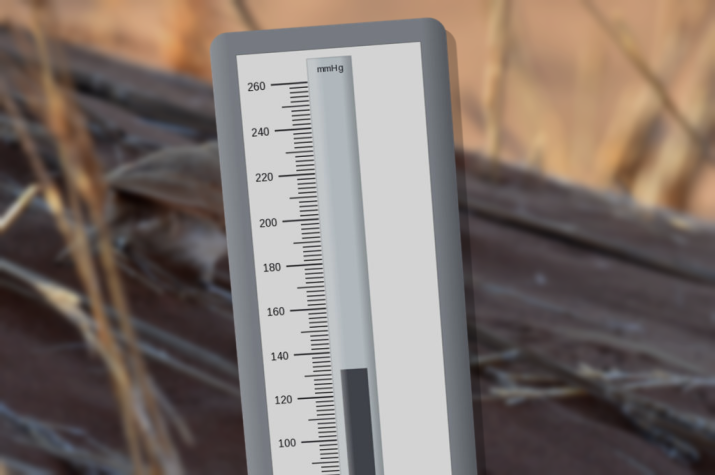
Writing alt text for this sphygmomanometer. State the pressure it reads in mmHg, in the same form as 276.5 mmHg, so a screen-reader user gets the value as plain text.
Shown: 132 mmHg
